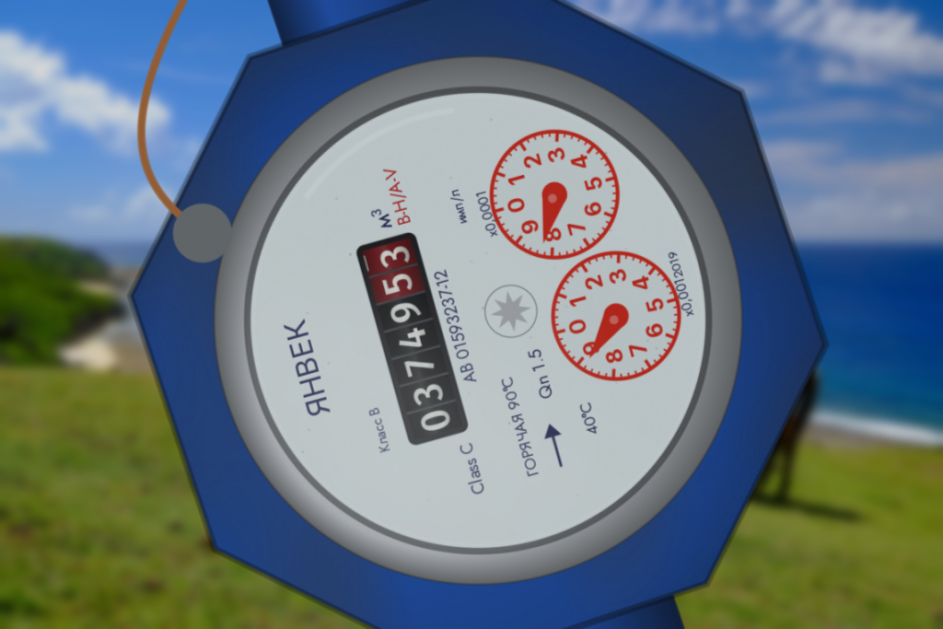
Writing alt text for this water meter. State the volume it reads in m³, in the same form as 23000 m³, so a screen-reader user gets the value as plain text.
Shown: 3749.5288 m³
